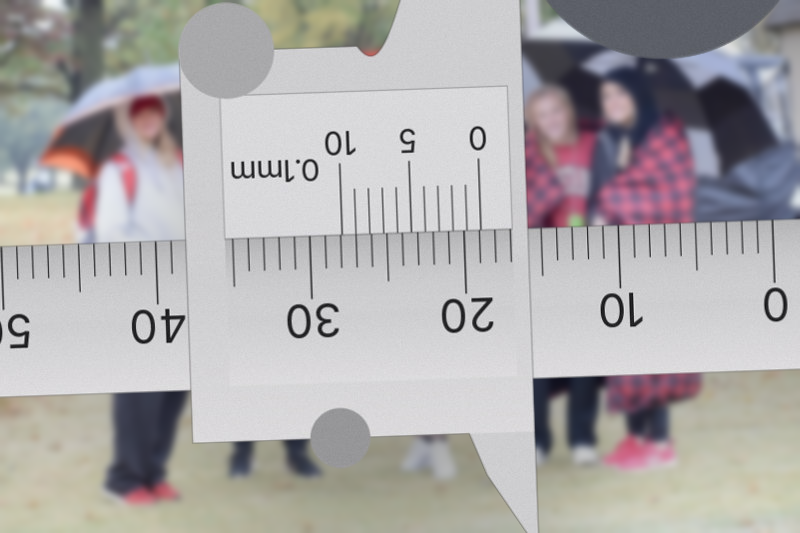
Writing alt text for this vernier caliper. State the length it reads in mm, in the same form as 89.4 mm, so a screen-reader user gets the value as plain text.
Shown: 18.9 mm
